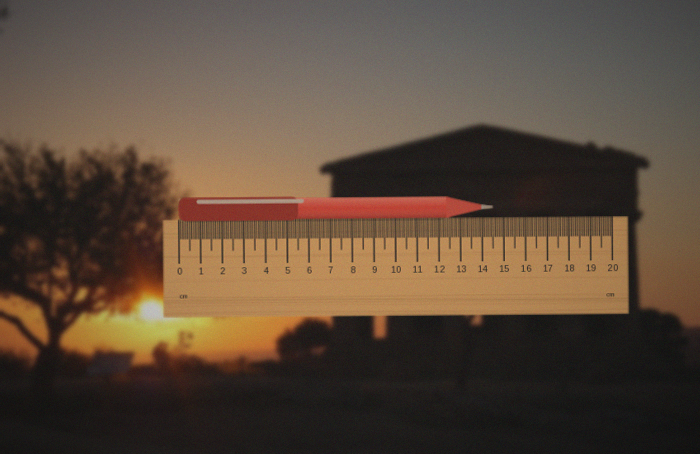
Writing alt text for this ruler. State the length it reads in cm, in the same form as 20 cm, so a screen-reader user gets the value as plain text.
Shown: 14.5 cm
